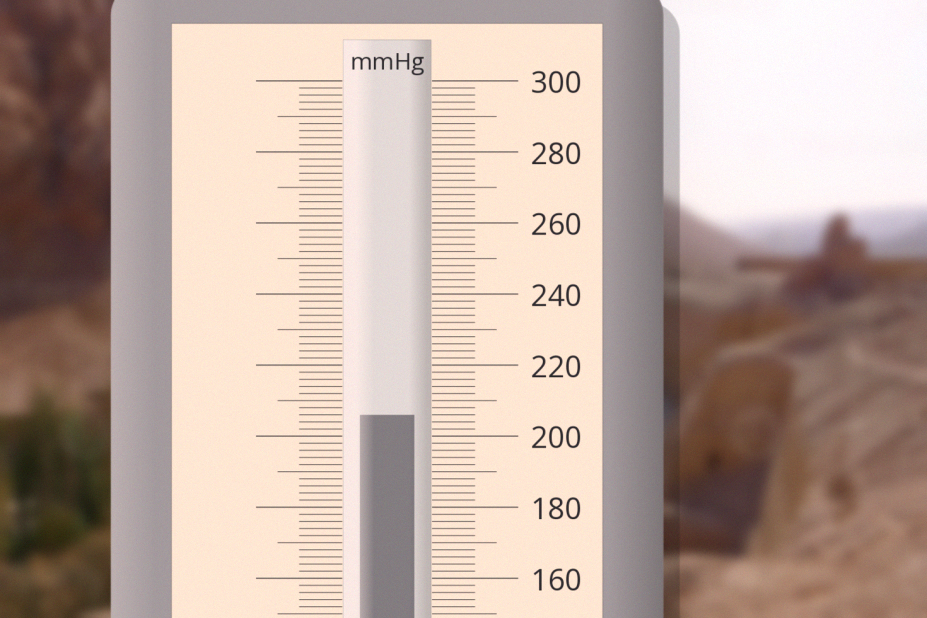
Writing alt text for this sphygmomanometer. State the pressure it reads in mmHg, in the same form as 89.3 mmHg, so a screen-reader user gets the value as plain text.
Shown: 206 mmHg
